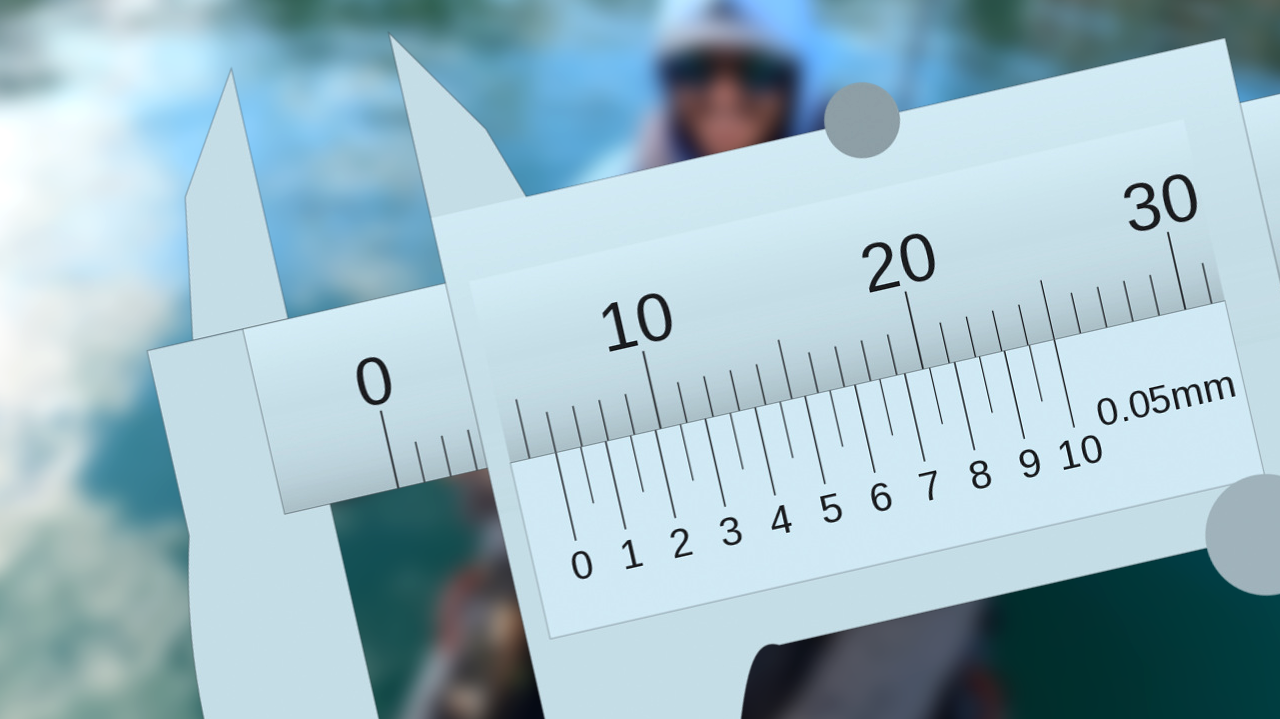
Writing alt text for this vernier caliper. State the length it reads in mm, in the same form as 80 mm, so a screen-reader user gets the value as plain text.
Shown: 6.00 mm
